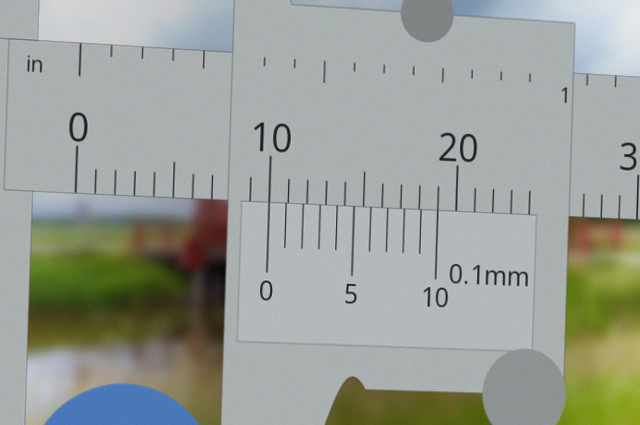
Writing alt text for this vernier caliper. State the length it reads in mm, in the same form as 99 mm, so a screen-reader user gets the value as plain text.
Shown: 10.0 mm
